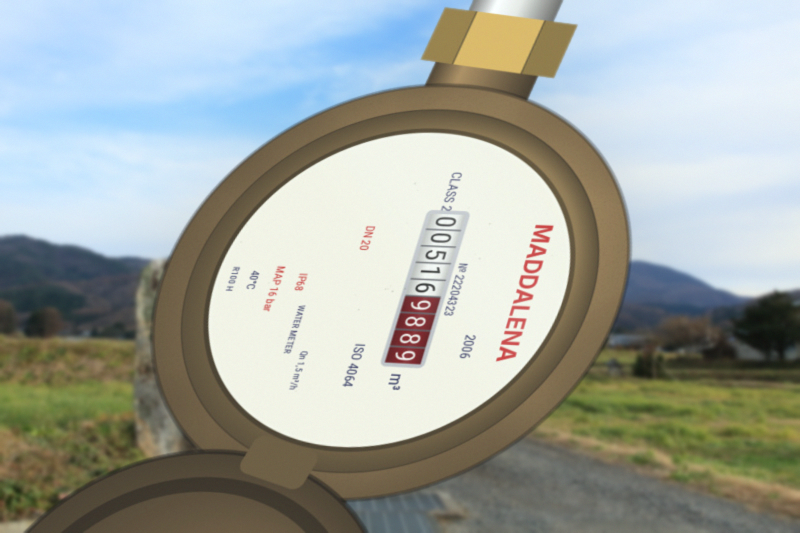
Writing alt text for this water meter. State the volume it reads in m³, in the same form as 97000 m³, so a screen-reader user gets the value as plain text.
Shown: 516.9889 m³
